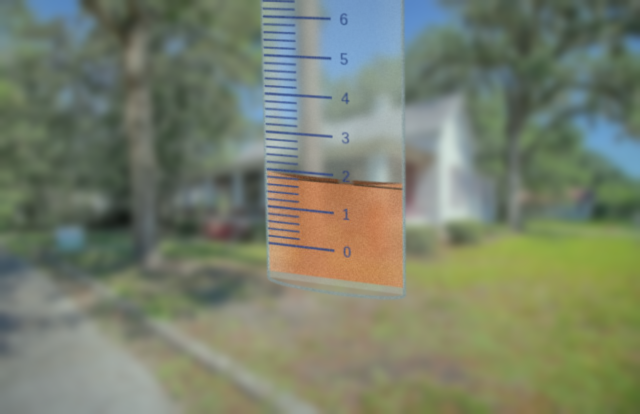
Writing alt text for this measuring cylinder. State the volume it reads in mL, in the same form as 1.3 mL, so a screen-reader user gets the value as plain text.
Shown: 1.8 mL
